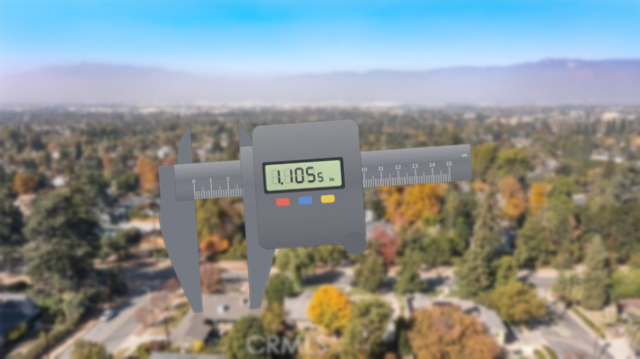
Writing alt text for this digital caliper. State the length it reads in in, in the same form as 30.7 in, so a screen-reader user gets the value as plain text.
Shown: 1.1055 in
